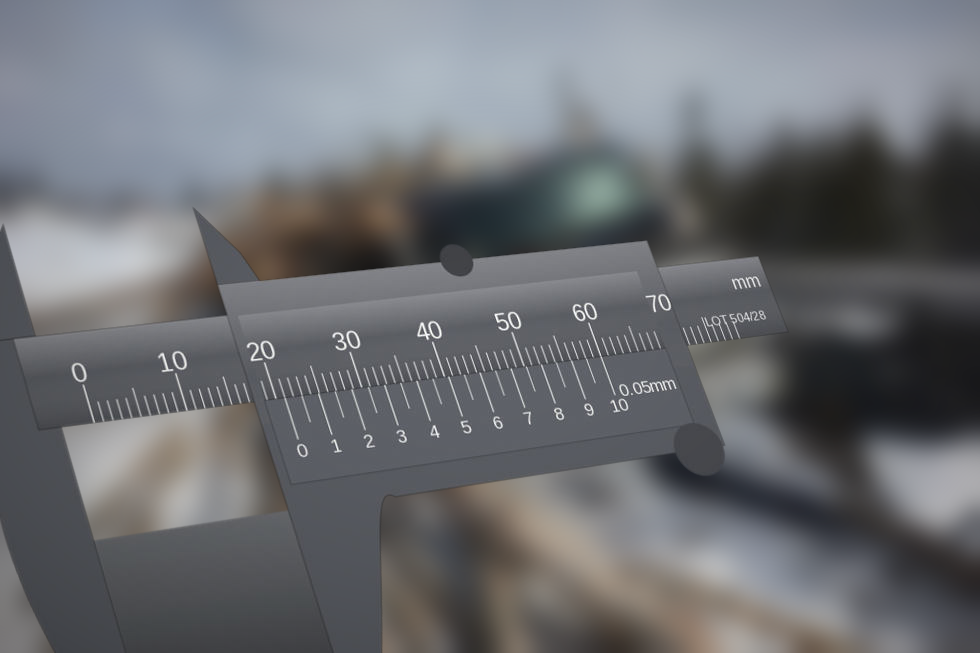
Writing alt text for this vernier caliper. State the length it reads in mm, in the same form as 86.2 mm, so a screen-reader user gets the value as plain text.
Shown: 21.0 mm
